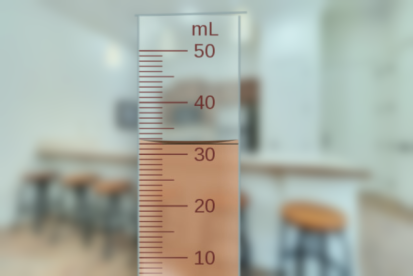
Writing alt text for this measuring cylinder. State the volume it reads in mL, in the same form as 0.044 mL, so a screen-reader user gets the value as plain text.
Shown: 32 mL
